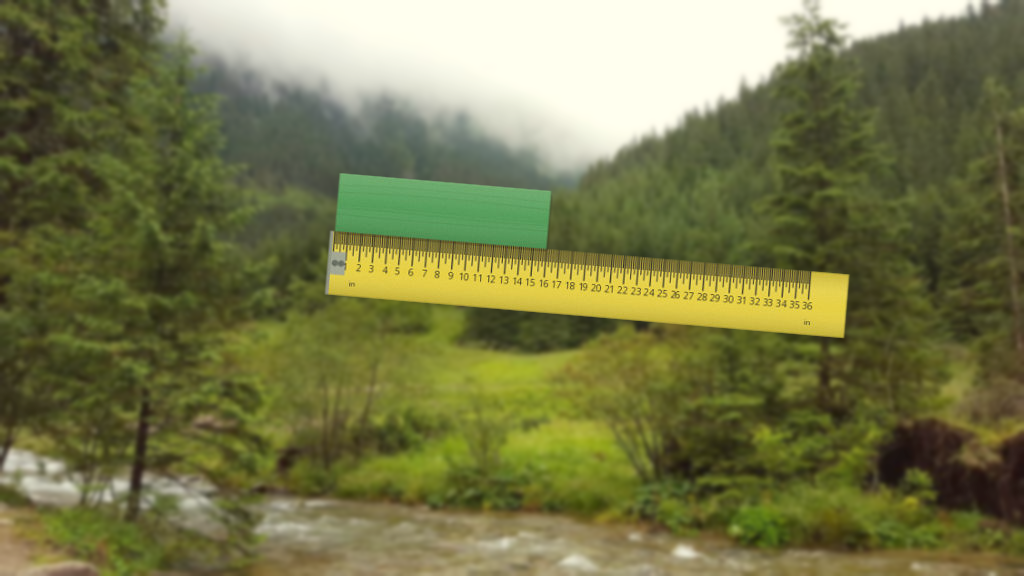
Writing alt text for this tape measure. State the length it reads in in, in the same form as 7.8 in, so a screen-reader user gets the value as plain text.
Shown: 16 in
